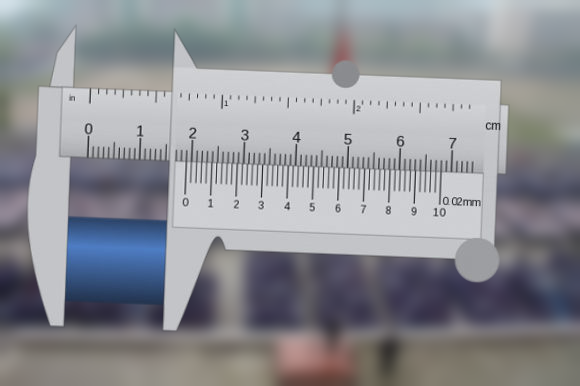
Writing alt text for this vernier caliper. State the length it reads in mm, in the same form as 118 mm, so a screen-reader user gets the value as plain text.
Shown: 19.0 mm
